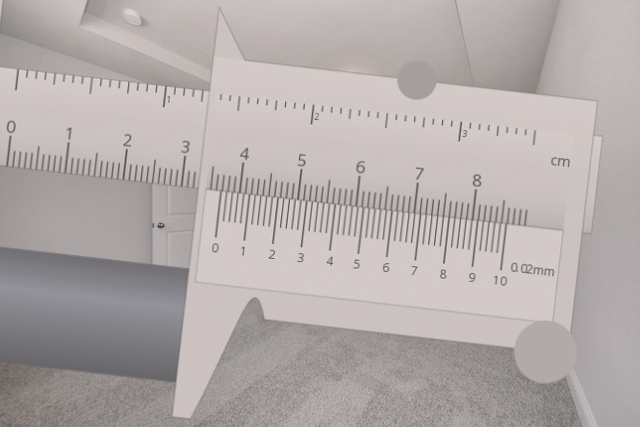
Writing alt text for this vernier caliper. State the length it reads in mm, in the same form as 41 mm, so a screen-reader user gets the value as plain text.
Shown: 36.8 mm
